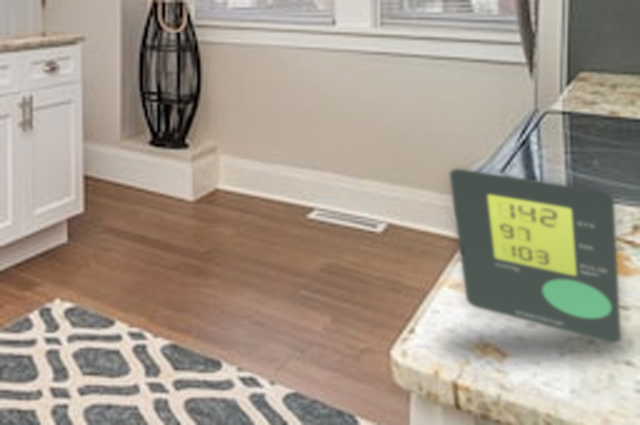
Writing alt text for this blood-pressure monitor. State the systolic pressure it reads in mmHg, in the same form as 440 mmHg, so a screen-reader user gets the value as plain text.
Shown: 142 mmHg
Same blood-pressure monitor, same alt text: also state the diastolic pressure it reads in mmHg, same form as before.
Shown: 97 mmHg
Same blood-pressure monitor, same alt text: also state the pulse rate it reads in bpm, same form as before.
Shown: 103 bpm
